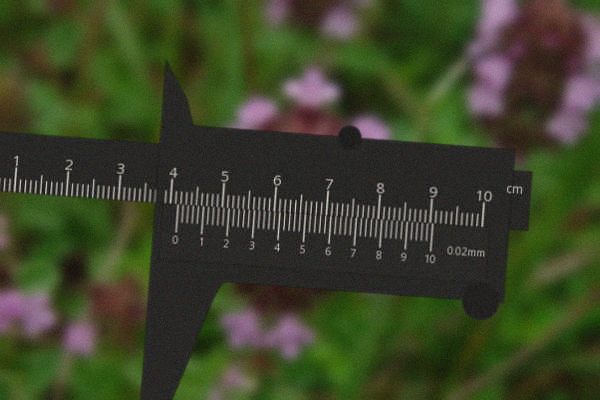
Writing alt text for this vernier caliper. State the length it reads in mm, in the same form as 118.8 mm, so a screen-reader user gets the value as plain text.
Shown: 41.5 mm
